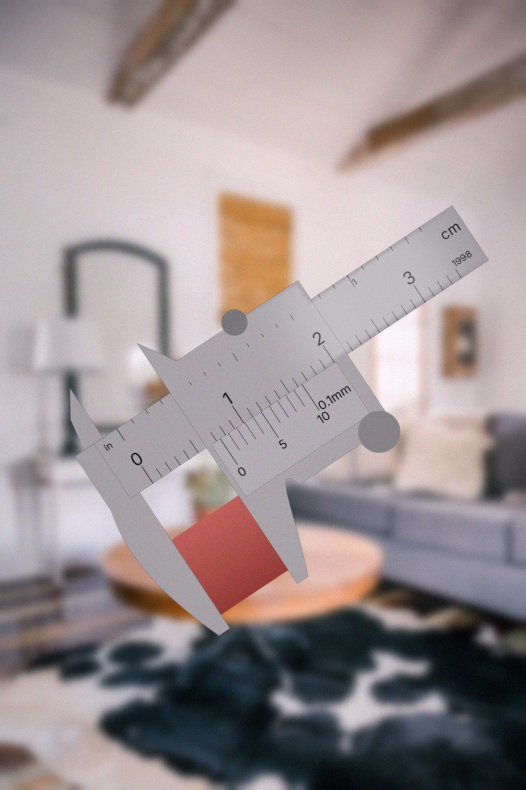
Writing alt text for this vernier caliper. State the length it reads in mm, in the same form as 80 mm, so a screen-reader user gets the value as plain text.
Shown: 7.4 mm
